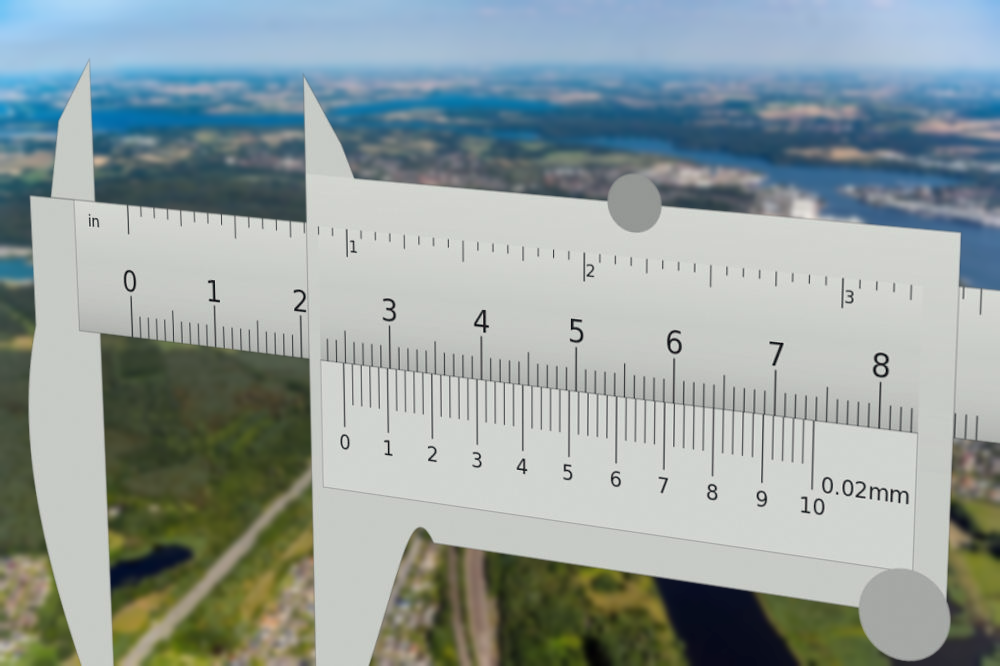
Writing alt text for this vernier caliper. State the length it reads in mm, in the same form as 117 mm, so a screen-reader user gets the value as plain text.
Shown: 24.8 mm
